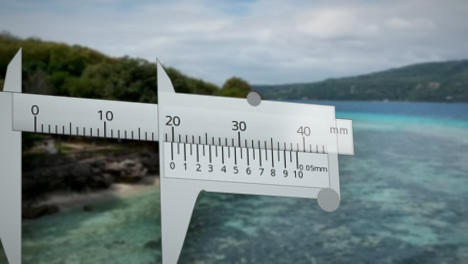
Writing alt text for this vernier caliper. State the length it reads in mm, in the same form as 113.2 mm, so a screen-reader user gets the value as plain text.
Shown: 19.8 mm
